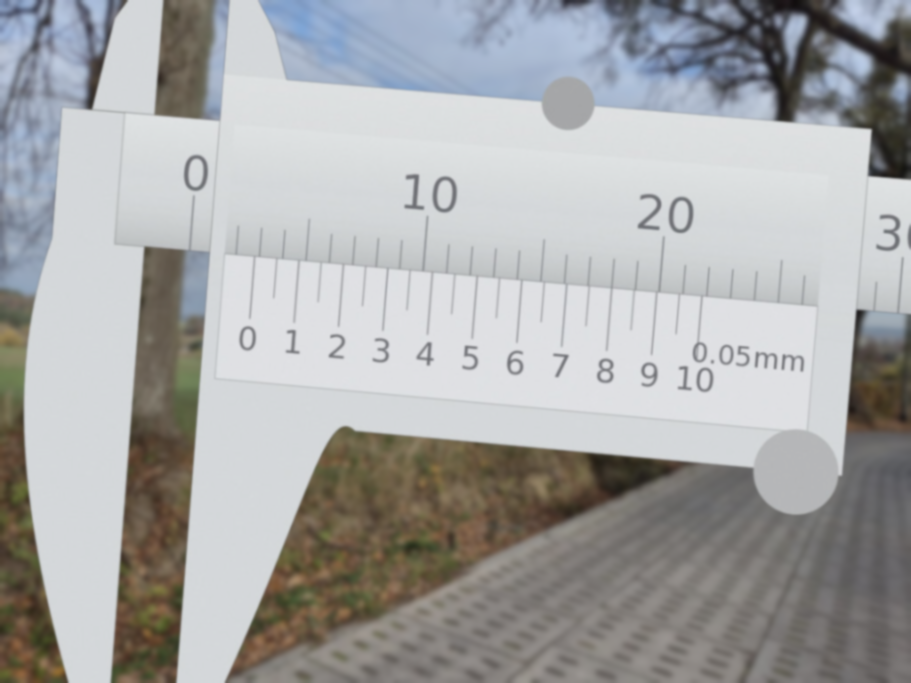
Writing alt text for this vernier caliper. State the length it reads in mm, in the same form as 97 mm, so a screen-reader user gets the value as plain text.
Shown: 2.8 mm
